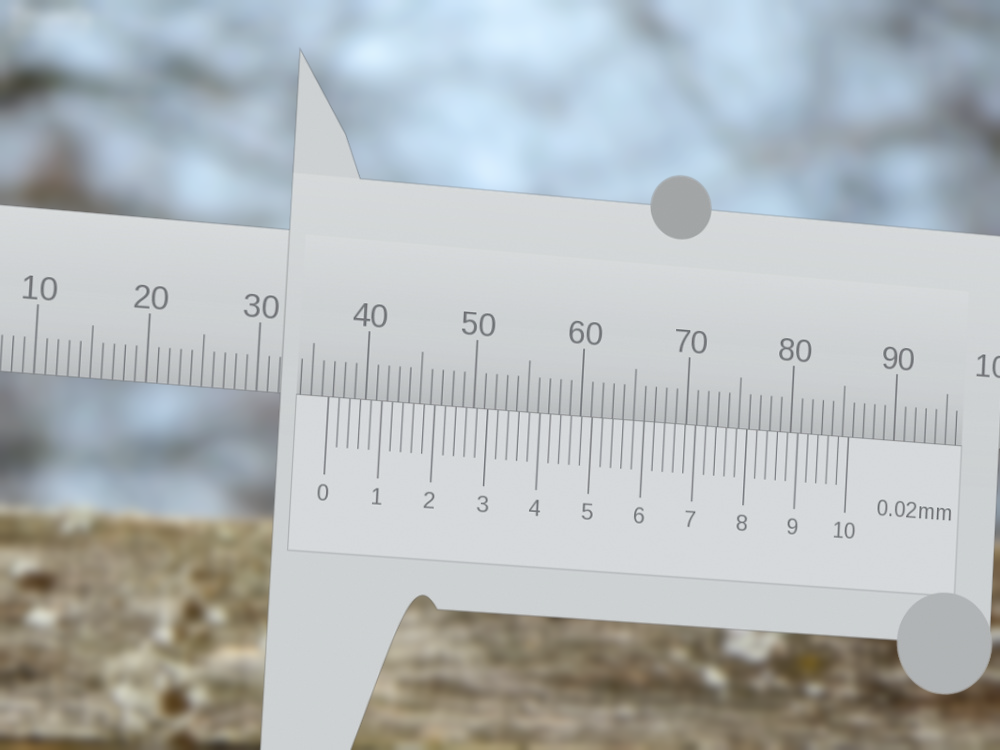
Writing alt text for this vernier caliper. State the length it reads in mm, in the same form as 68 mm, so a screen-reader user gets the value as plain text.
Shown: 36.6 mm
